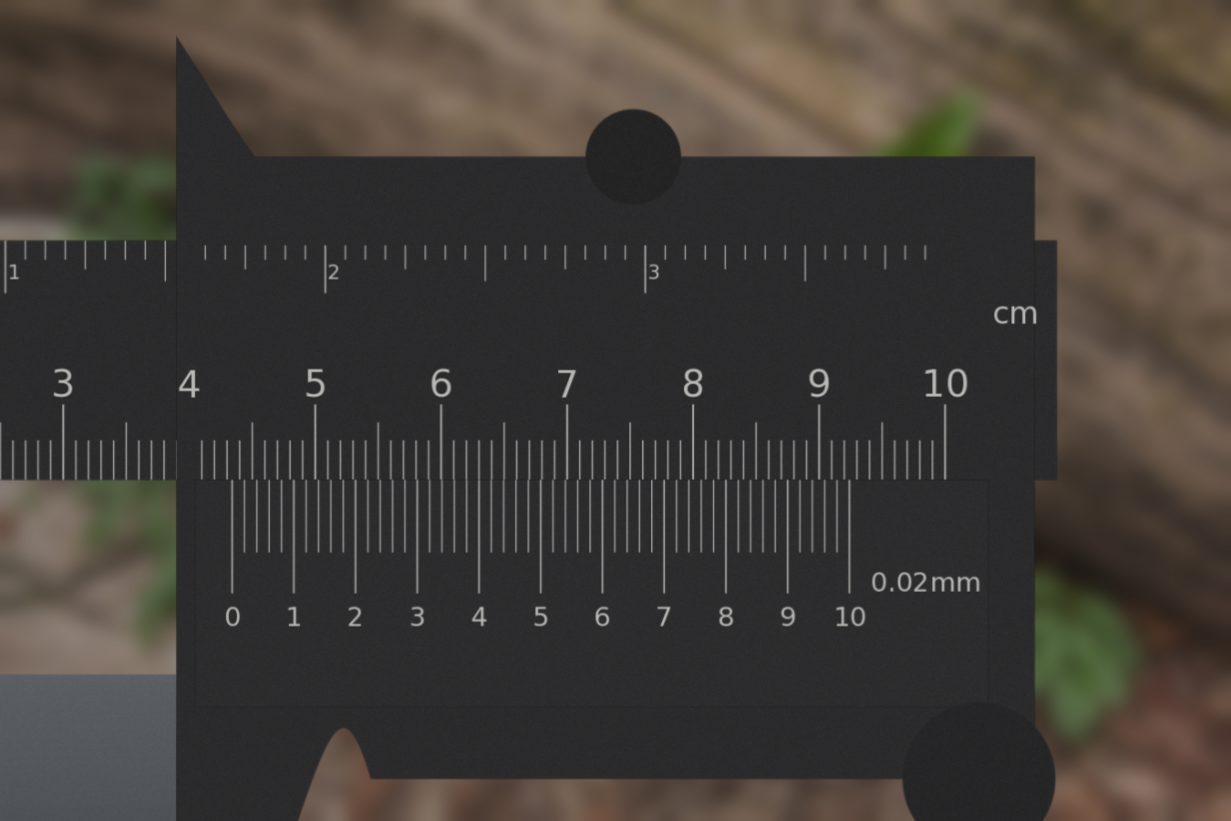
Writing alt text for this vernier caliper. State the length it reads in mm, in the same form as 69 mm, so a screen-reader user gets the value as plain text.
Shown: 43.4 mm
